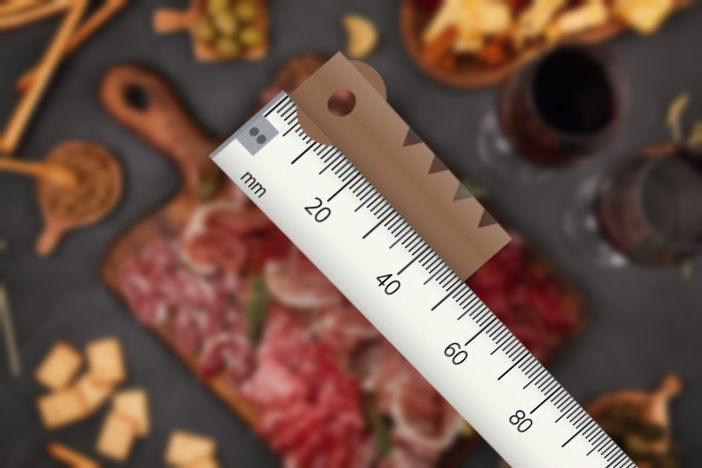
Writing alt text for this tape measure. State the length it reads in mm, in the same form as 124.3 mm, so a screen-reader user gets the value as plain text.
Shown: 50 mm
